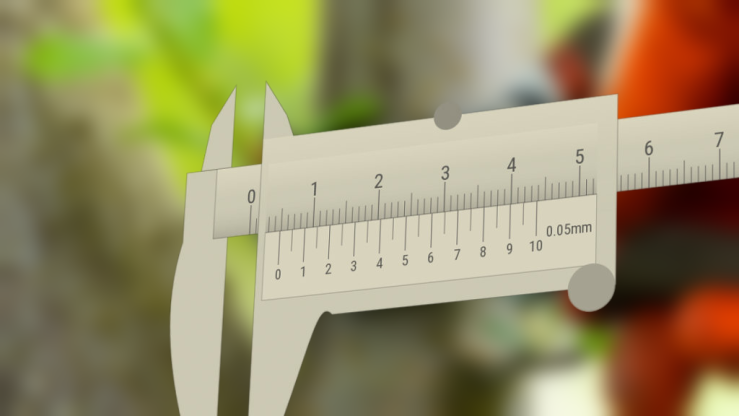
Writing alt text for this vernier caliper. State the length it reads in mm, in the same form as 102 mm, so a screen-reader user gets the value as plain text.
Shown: 4.8 mm
